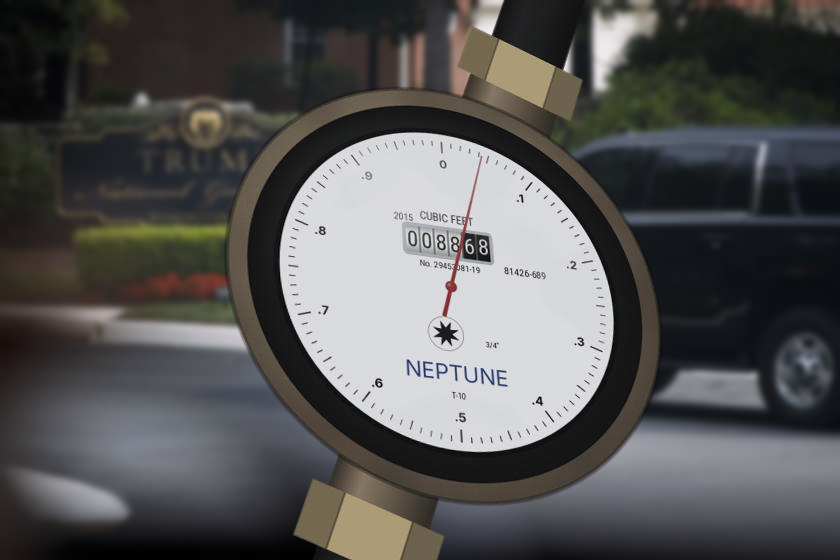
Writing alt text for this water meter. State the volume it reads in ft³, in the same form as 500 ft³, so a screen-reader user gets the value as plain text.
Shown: 8868.04 ft³
